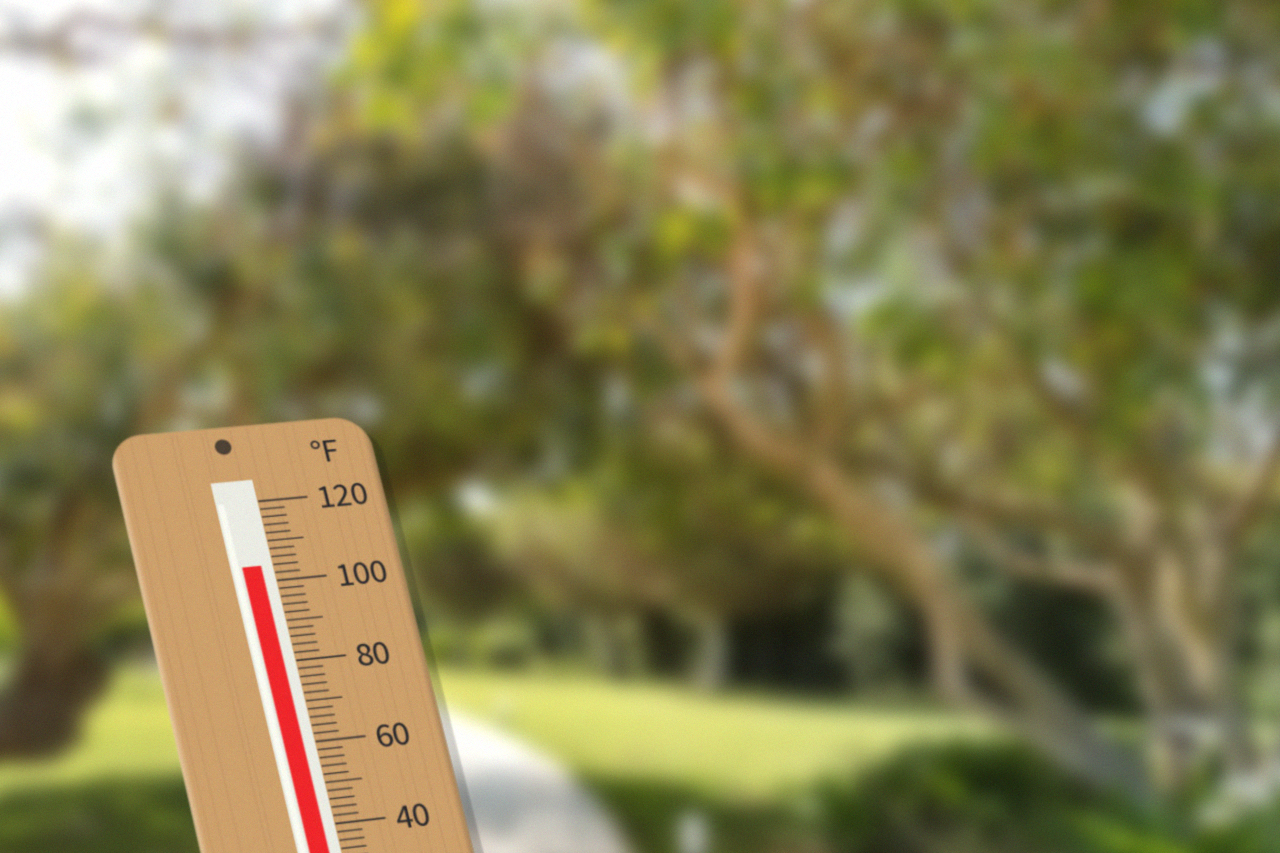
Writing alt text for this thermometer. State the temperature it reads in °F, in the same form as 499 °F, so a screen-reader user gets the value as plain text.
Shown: 104 °F
